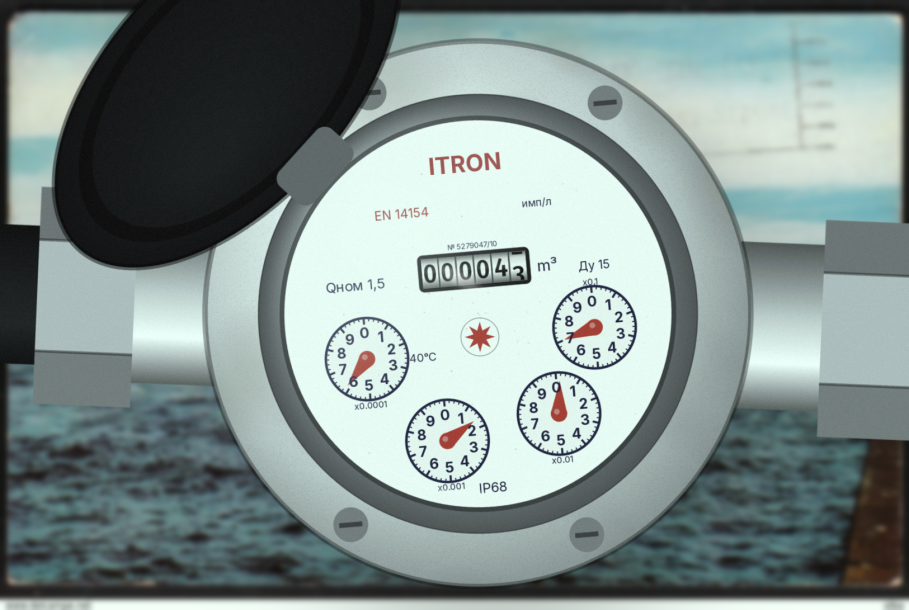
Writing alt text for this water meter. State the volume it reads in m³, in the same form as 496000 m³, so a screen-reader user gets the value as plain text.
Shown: 42.7016 m³
